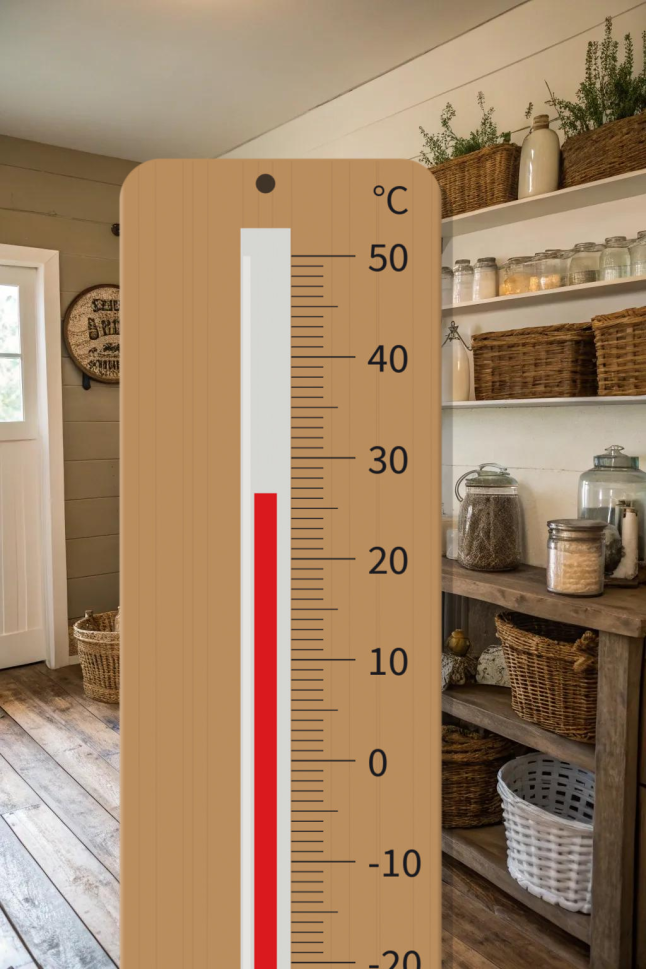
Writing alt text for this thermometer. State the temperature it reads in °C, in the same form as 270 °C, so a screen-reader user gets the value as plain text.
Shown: 26.5 °C
